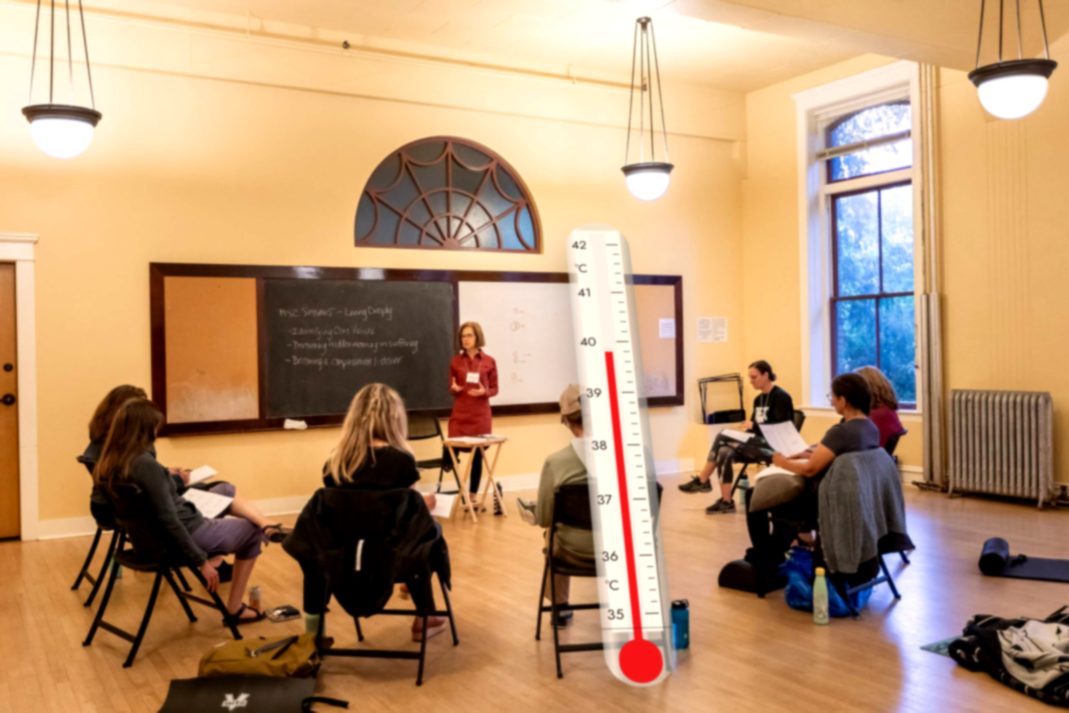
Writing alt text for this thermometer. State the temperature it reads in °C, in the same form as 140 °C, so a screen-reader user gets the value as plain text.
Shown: 39.8 °C
